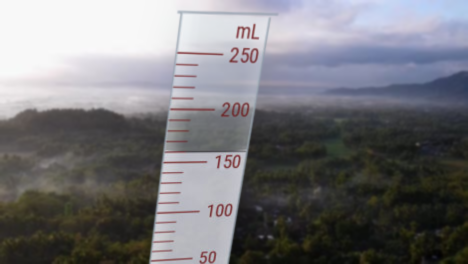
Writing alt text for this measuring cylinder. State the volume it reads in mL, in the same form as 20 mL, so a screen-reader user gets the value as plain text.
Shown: 160 mL
